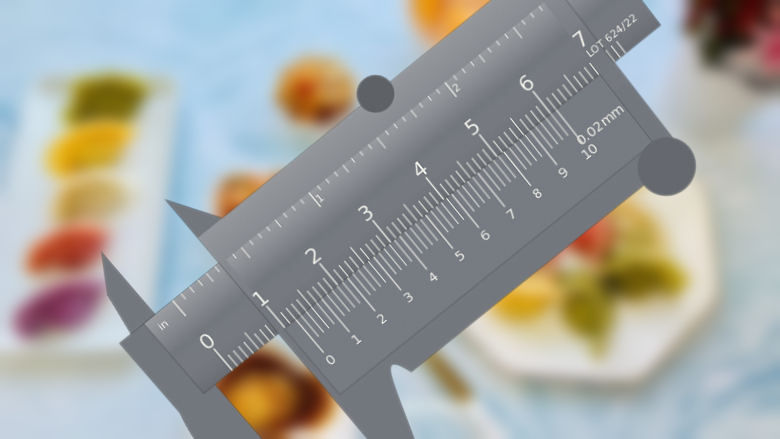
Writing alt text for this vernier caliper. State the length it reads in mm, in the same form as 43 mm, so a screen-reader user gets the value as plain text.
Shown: 12.0 mm
